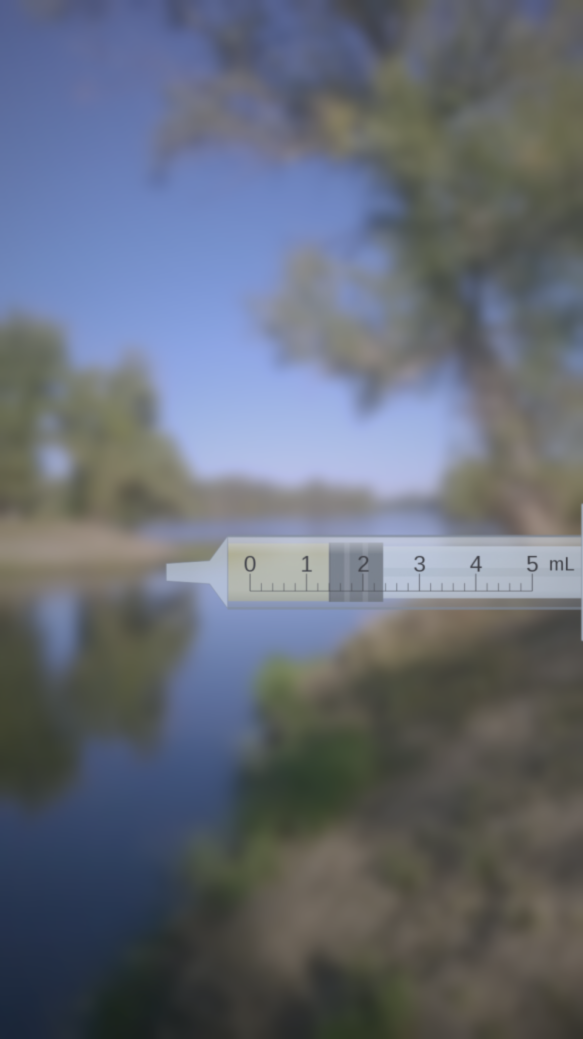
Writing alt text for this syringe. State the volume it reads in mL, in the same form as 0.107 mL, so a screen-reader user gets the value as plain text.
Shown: 1.4 mL
